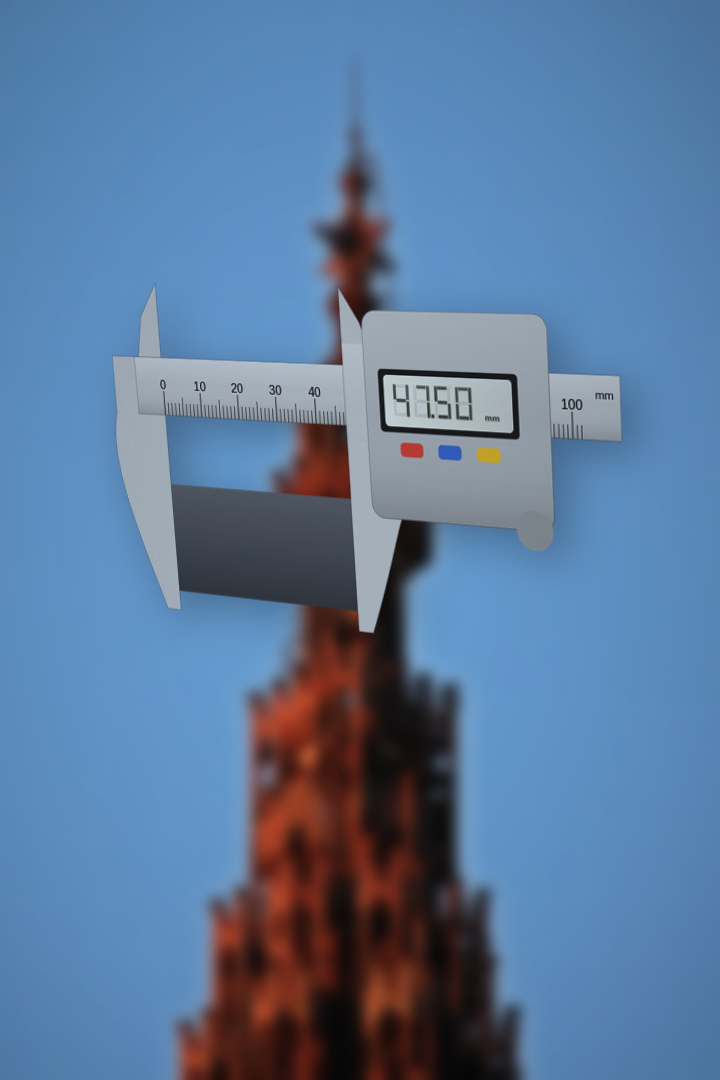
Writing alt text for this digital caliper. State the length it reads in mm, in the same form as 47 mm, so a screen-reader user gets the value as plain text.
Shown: 47.50 mm
